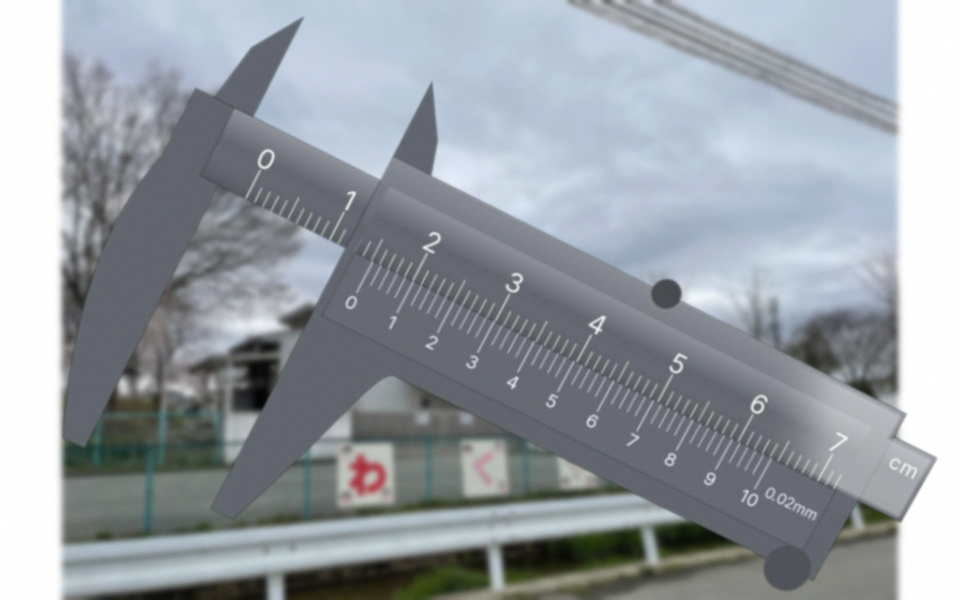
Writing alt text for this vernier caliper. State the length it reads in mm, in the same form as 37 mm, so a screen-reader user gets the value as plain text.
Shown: 15.2 mm
